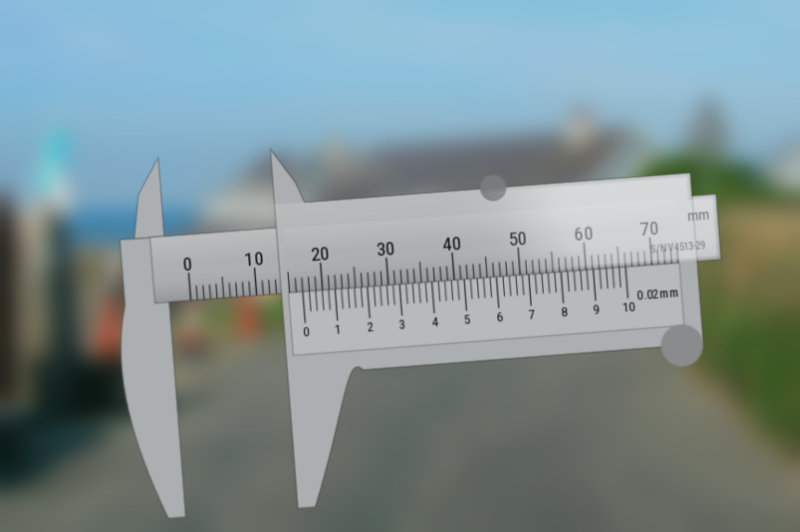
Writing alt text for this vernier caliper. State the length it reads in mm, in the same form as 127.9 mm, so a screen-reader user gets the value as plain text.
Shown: 17.0 mm
